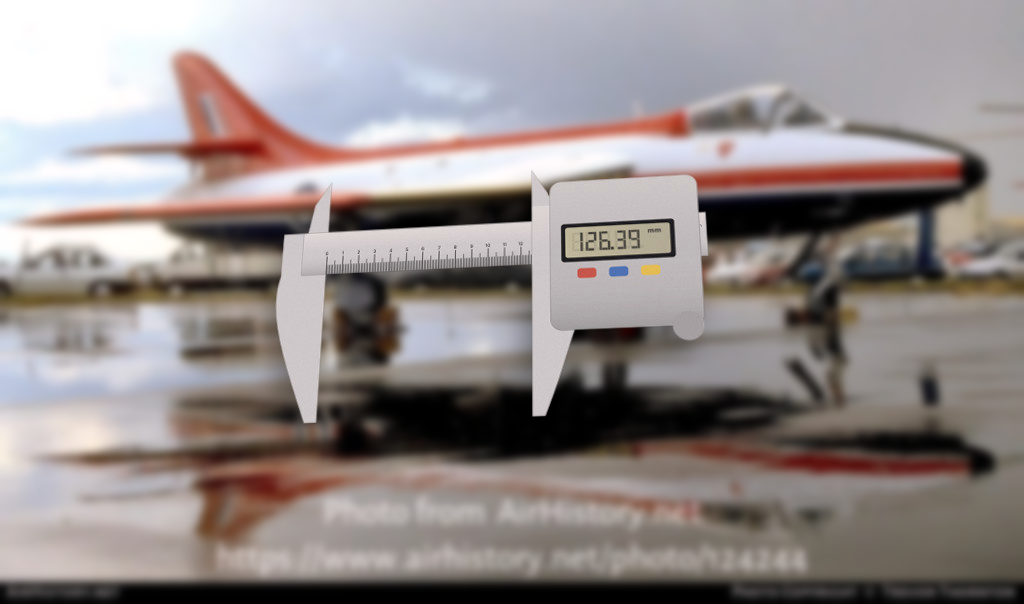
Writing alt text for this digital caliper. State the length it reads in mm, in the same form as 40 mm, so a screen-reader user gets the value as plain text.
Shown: 126.39 mm
